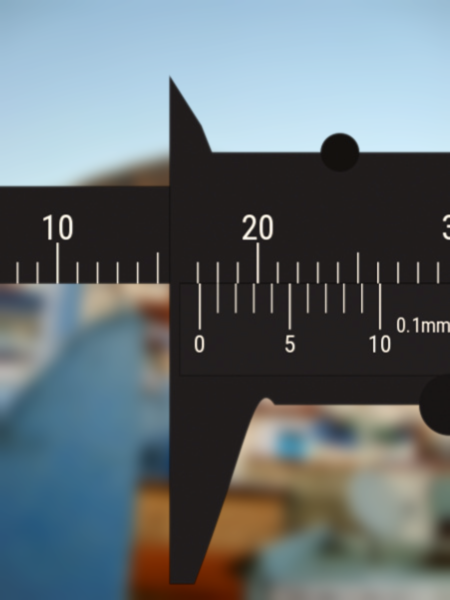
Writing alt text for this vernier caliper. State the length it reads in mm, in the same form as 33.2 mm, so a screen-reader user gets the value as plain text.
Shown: 17.1 mm
